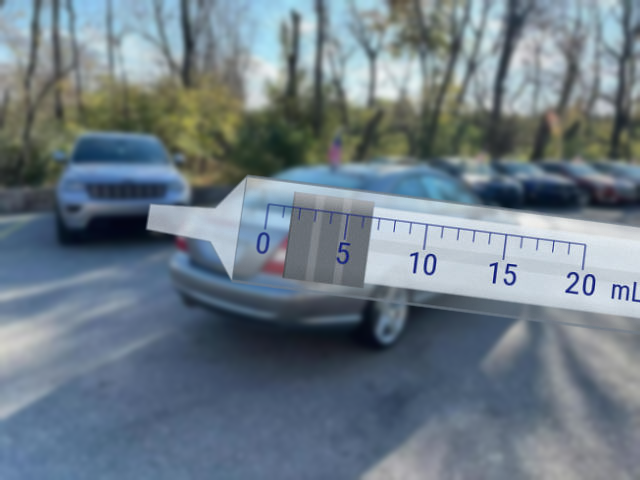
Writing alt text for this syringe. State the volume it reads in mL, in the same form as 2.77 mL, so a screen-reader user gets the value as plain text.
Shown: 1.5 mL
